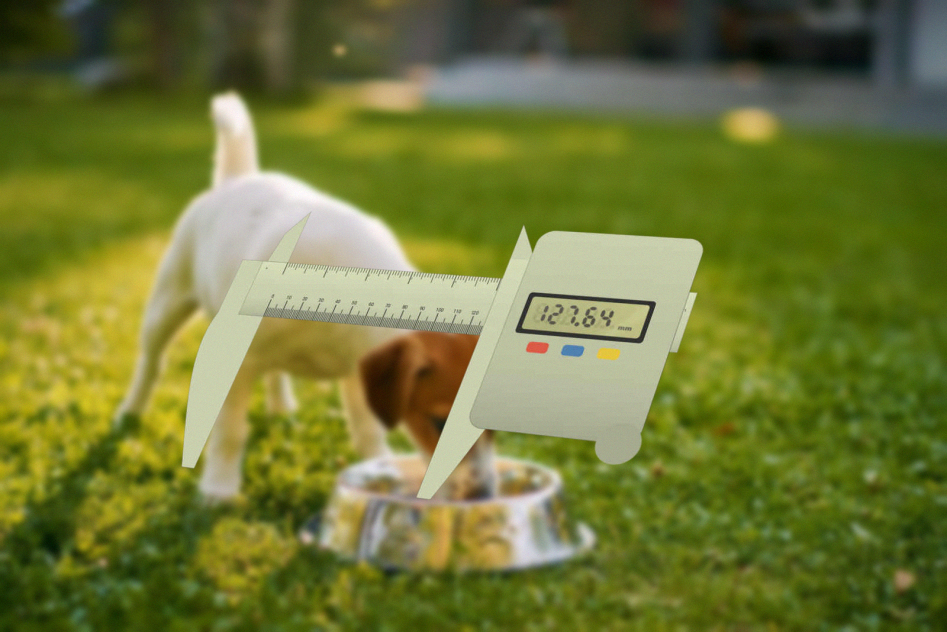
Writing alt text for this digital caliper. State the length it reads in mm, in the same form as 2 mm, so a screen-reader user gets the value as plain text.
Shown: 127.64 mm
